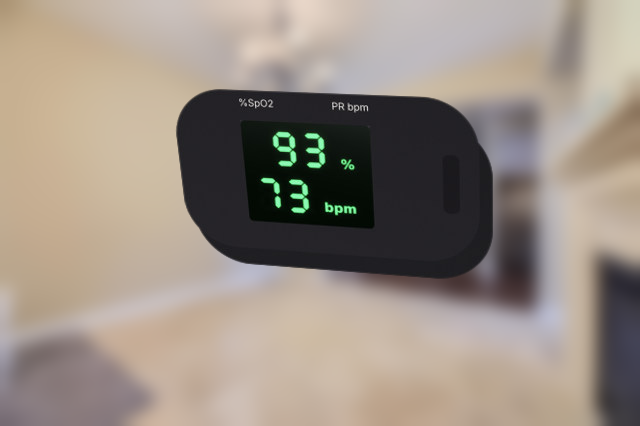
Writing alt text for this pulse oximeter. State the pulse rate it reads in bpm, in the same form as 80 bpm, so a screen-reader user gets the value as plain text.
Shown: 73 bpm
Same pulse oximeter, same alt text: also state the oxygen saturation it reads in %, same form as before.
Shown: 93 %
